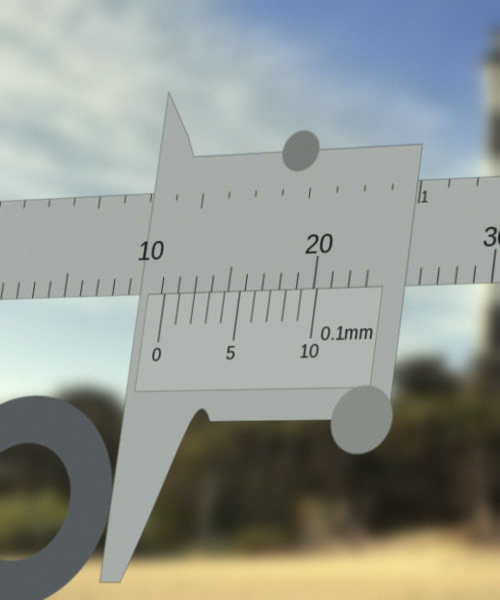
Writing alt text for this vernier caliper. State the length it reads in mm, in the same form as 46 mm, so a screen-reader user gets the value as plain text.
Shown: 11.2 mm
